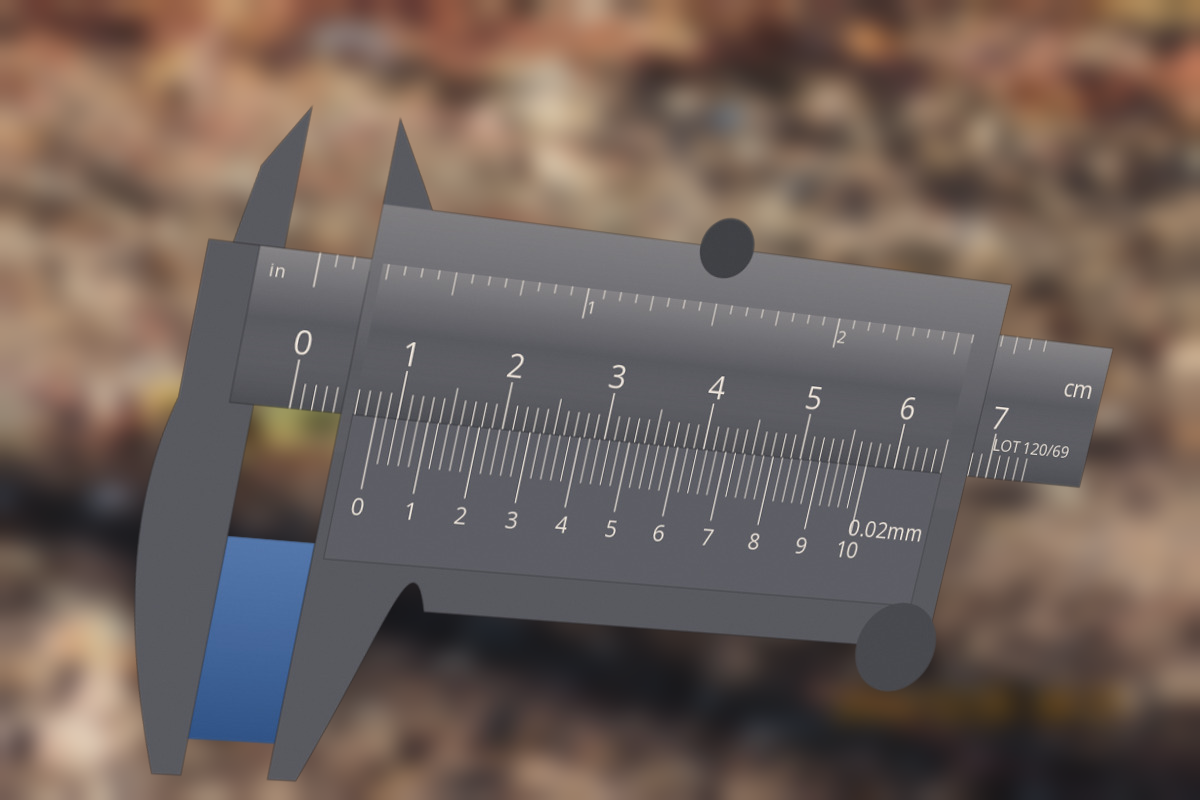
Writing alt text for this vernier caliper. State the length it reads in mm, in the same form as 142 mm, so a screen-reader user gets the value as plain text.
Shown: 8.0 mm
